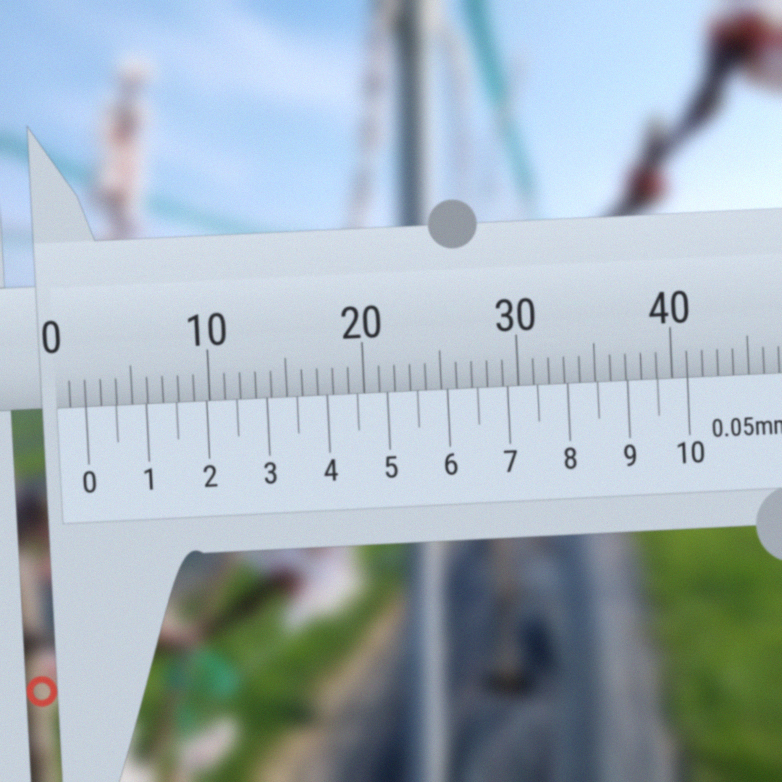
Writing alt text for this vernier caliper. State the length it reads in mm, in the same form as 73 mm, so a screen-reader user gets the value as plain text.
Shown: 2.0 mm
